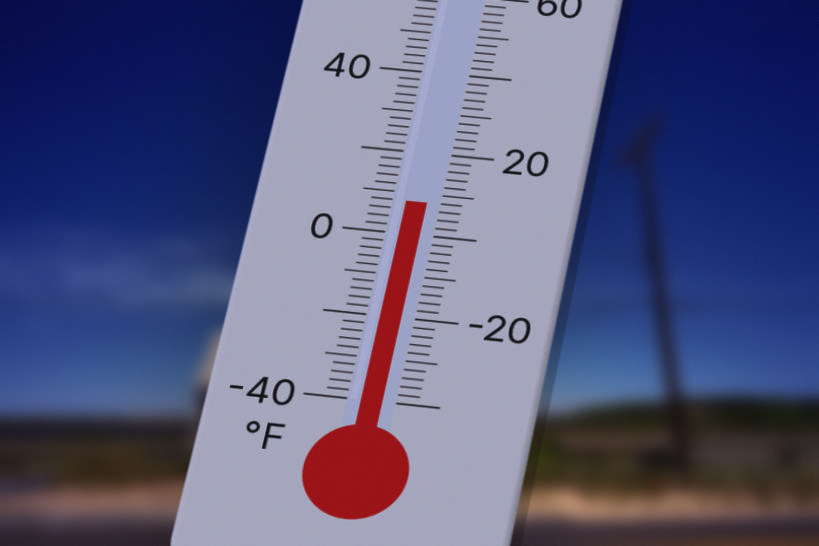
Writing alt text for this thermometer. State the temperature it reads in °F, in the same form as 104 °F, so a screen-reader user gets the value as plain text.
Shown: 8 °F
